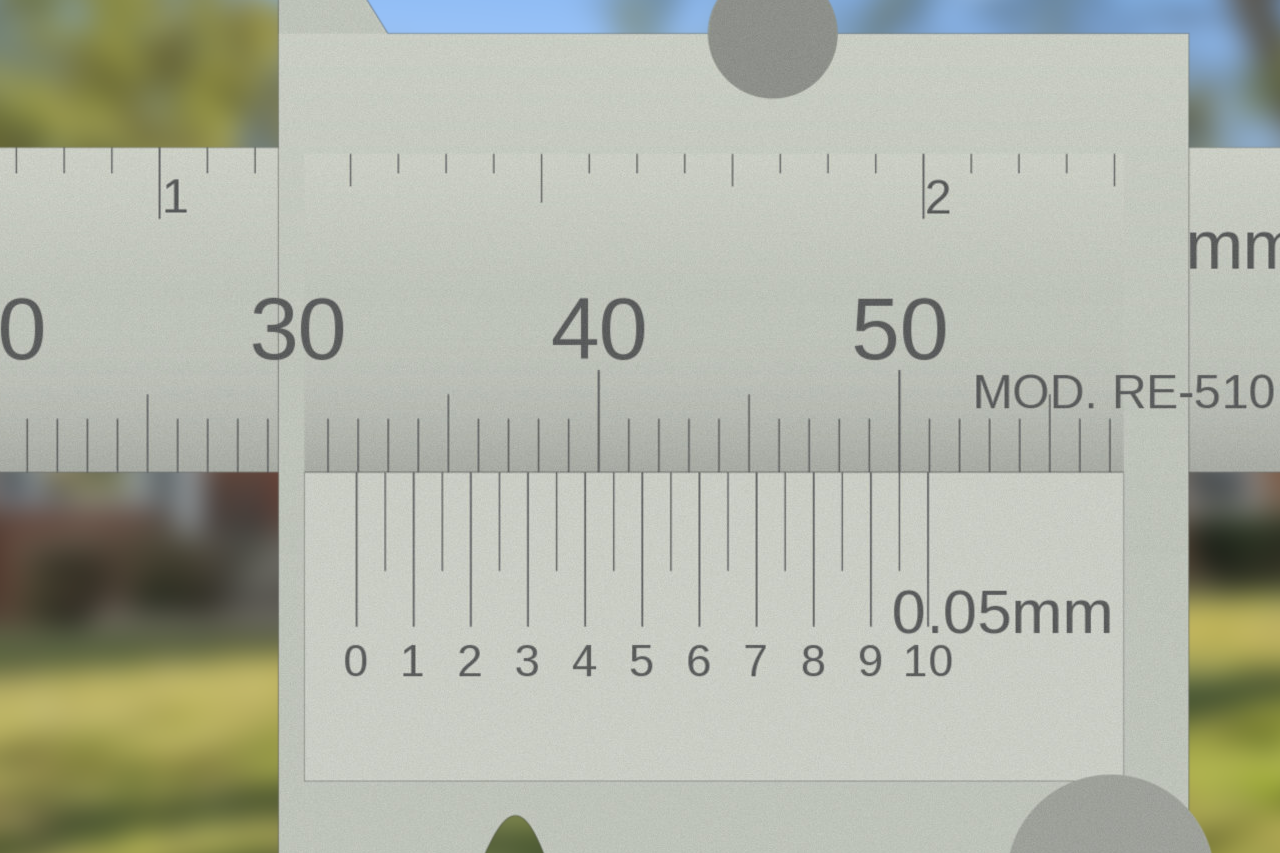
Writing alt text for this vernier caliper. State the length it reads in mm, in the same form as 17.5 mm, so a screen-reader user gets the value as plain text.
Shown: 31.95 mm
